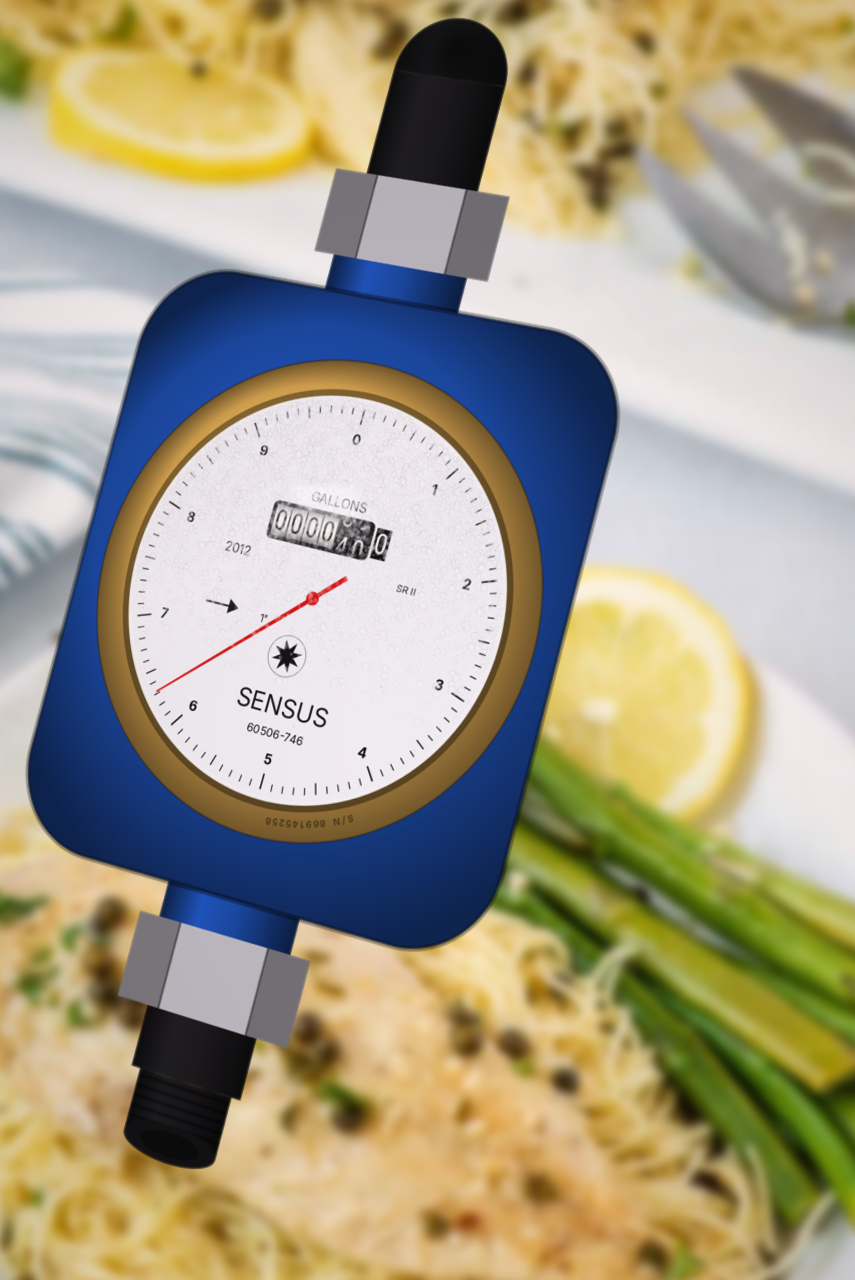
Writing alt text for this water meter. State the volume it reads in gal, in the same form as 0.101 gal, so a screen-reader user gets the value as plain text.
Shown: 396.3 gal
